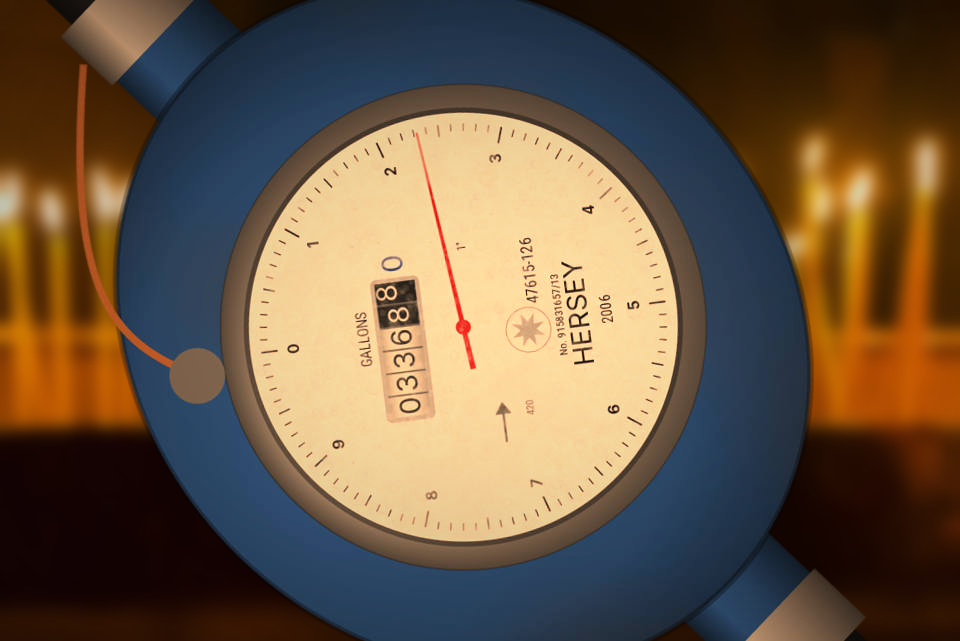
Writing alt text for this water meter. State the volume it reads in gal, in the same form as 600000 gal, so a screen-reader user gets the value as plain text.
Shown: 336882.3 gal
